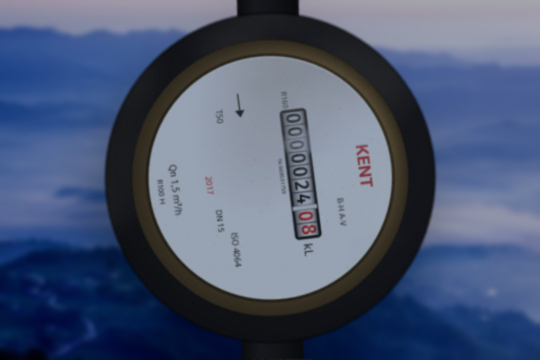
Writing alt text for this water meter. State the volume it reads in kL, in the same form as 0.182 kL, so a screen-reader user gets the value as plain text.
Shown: 24.08 kL
